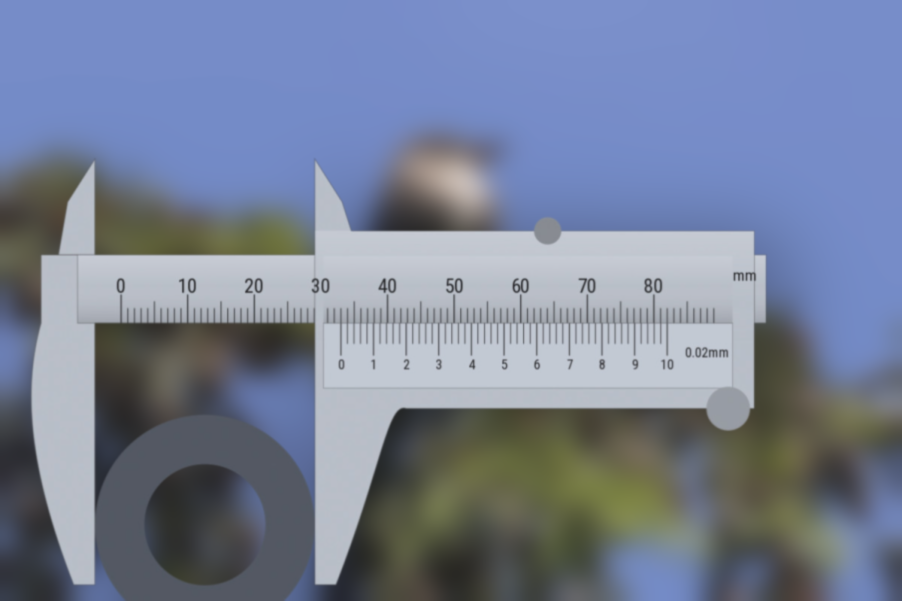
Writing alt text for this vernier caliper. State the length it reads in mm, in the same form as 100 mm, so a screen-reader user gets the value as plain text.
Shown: 33.0 mm
